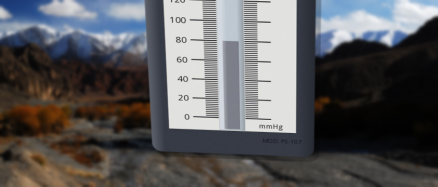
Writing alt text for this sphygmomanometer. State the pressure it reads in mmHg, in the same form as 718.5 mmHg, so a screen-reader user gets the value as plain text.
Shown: 80 mmHg
